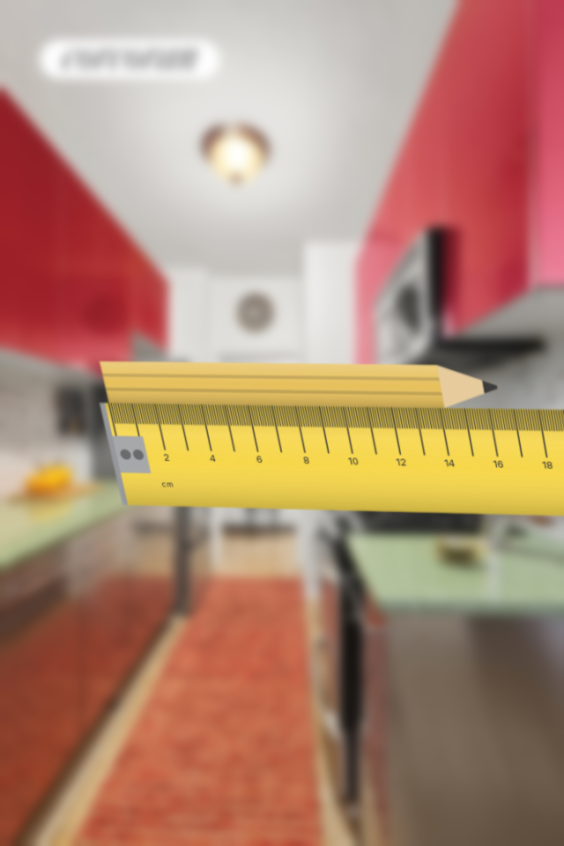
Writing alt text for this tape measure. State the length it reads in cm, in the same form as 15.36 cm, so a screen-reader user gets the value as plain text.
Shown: 16.5 cm
